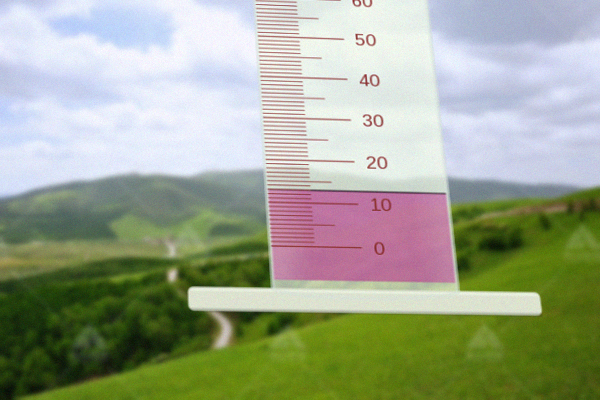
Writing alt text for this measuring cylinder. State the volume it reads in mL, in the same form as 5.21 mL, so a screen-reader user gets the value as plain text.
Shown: 13 mL
